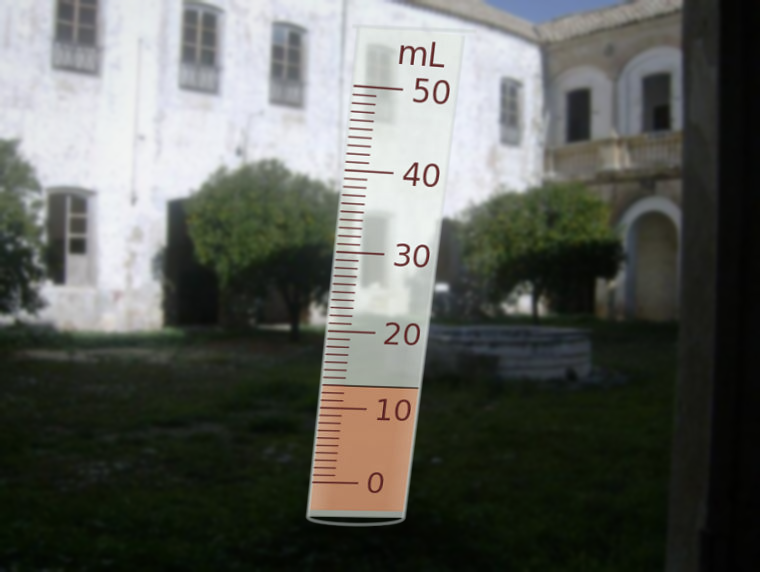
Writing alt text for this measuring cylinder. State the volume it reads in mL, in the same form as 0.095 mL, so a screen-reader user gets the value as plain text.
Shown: 13 mL
